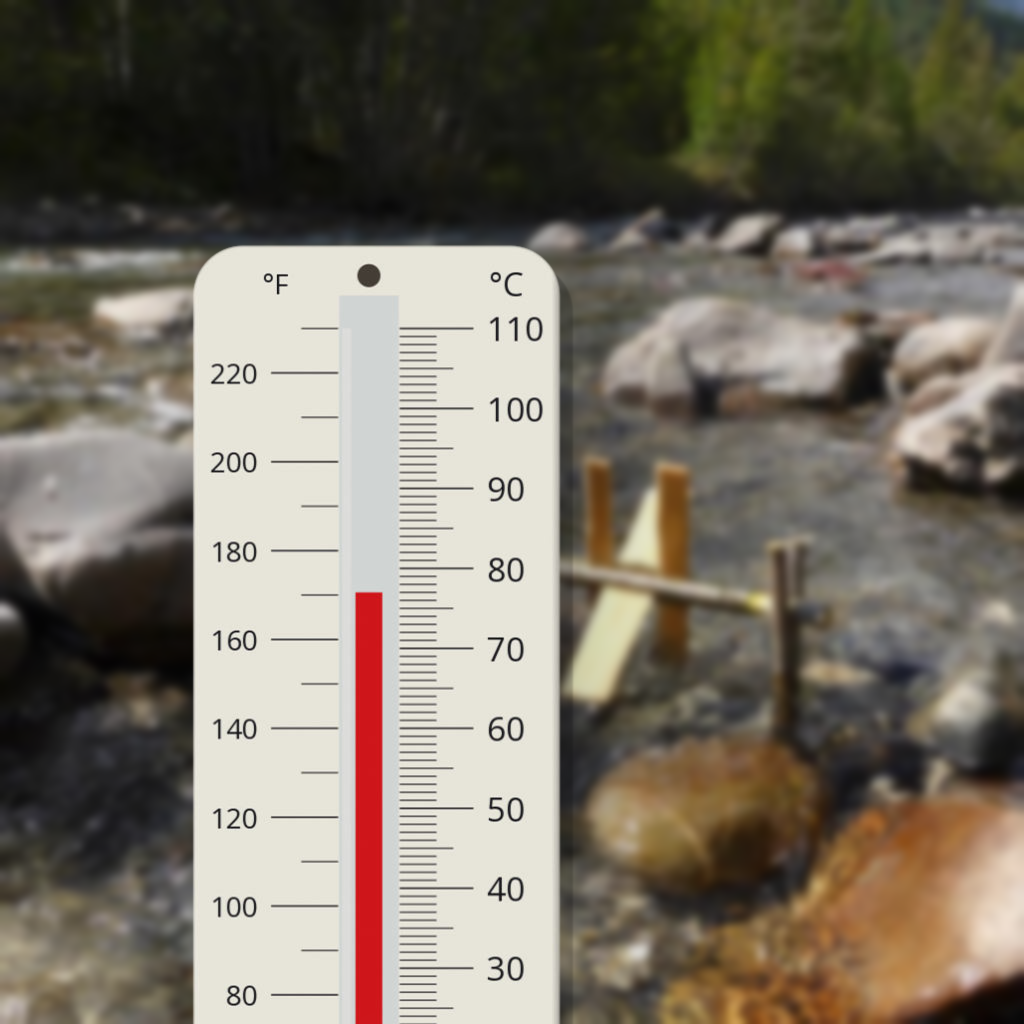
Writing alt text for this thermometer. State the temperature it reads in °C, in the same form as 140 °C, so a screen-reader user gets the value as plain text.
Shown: 77 °C
